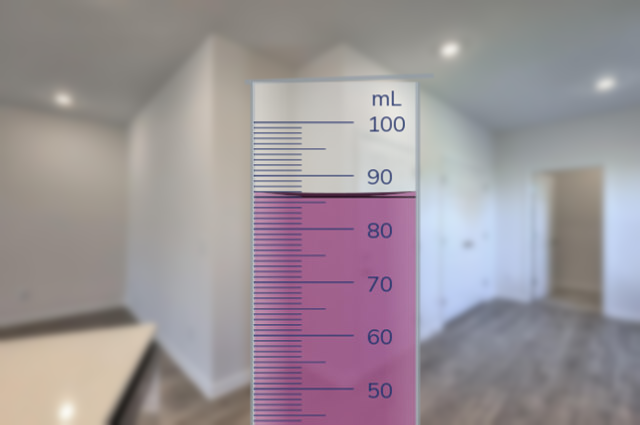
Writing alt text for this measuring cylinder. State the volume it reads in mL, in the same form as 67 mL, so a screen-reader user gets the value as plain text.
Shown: 86 mL
